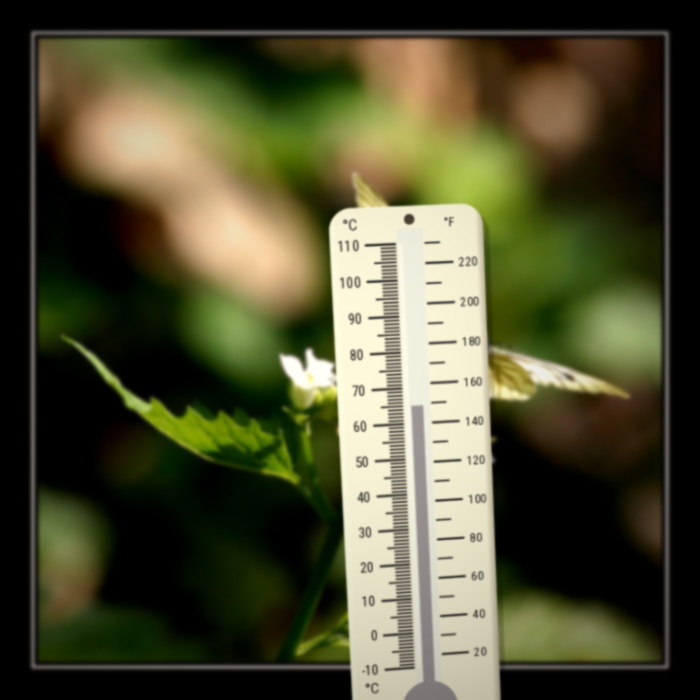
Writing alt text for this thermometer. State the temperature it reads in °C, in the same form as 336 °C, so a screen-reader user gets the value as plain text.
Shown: 65 °C
